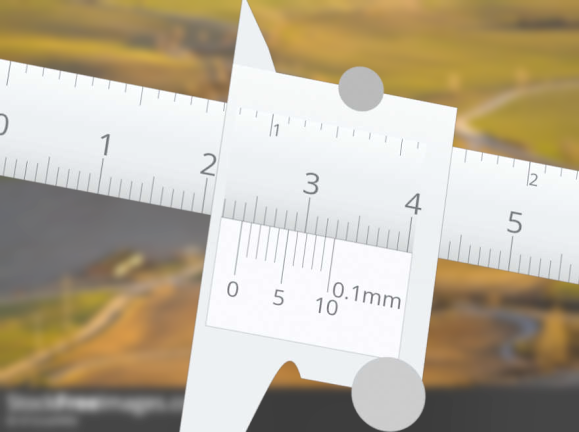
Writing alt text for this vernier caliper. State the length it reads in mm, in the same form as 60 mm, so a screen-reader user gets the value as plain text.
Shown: 23.9 mm
